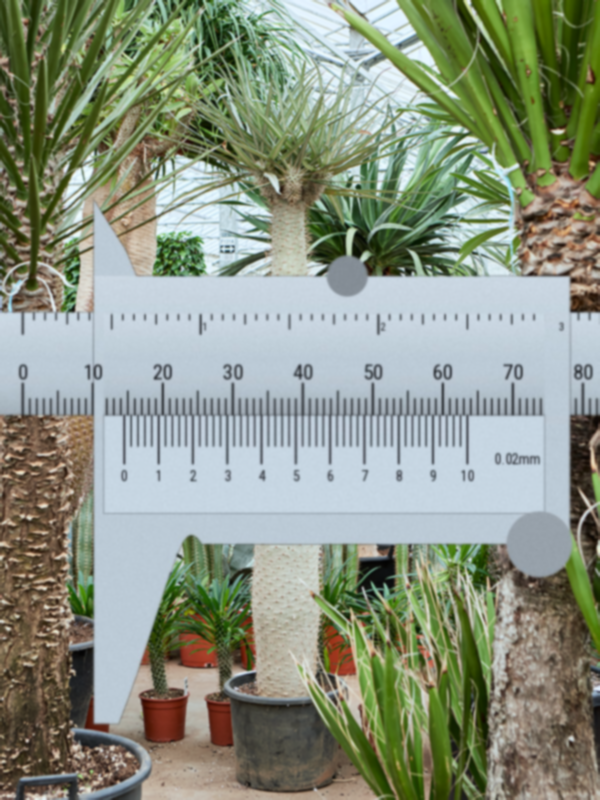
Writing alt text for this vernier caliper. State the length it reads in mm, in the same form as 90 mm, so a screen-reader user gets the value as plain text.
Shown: 14.5 mm
